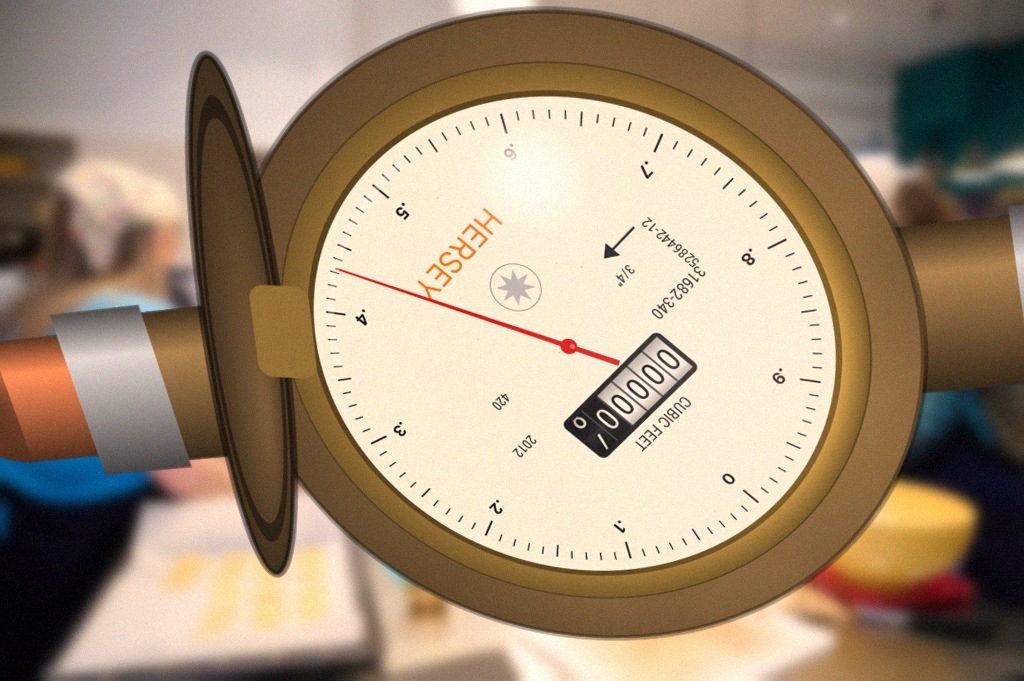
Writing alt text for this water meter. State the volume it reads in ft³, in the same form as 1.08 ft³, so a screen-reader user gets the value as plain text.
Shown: 7.43 ft³
